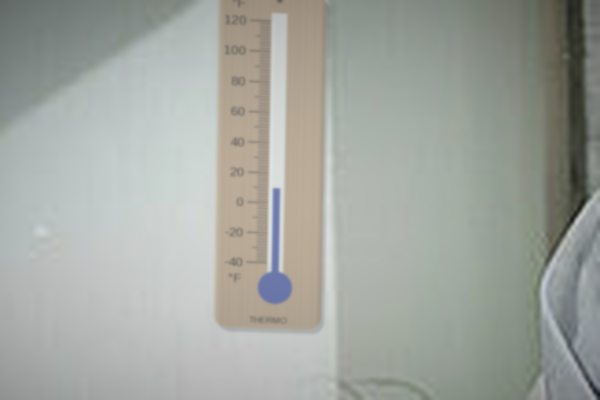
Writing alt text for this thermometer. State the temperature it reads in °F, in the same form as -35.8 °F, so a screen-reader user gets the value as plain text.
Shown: 10 °F
